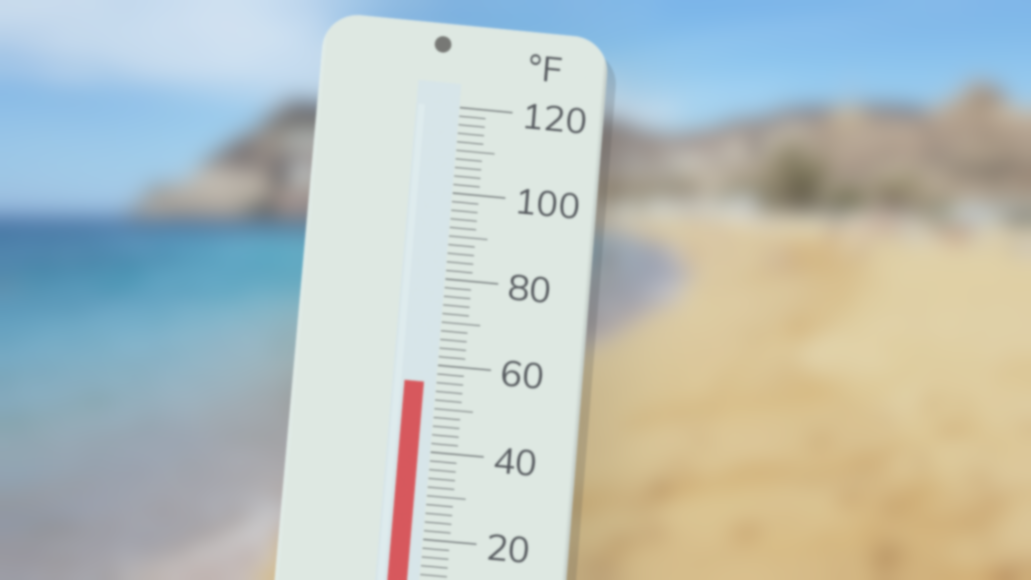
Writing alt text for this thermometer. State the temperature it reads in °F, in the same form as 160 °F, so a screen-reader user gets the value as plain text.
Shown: 56 °F
